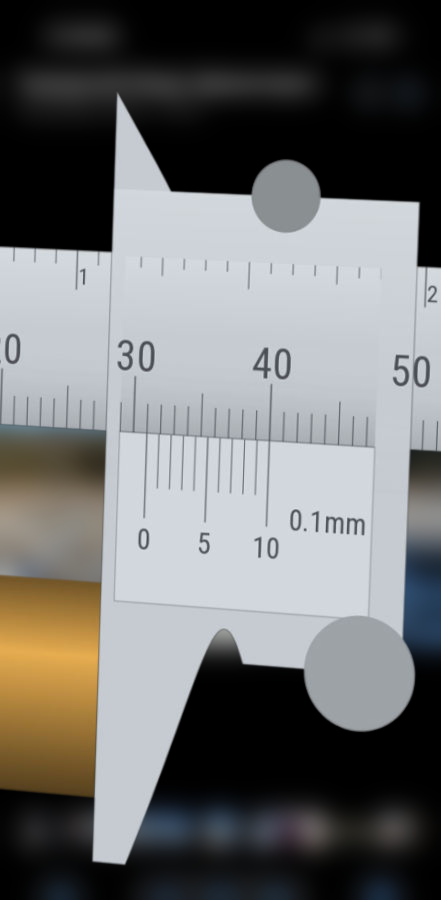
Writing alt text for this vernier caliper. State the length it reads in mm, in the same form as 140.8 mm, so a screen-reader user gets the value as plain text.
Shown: 31.0 mm
